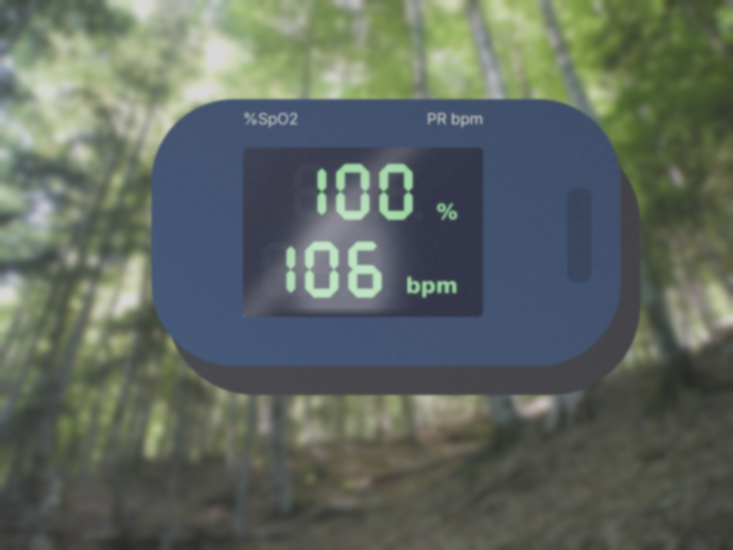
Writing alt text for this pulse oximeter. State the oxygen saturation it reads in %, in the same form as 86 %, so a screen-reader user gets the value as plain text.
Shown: 100 %
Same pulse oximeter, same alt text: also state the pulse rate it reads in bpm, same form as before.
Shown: 106 bpm
